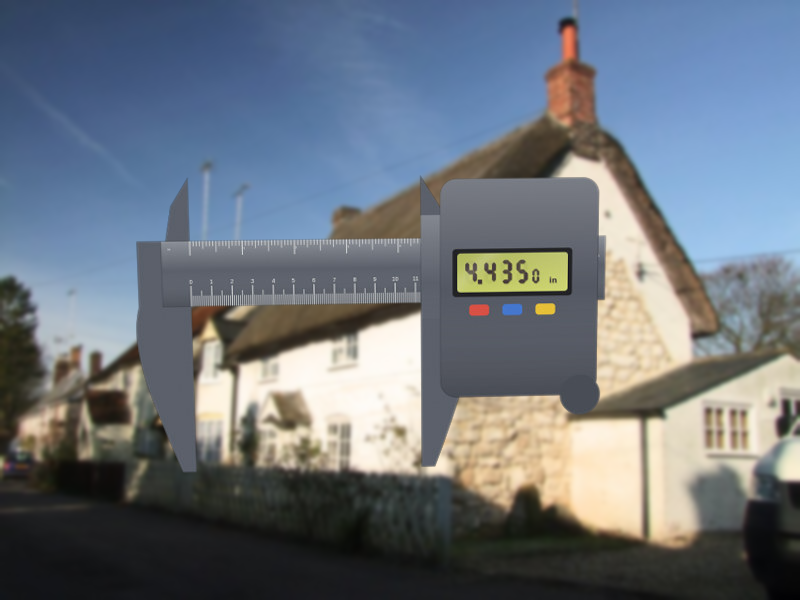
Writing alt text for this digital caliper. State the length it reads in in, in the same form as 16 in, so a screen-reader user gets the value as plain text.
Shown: 4.4350 in
